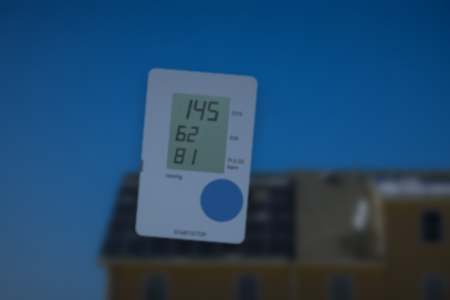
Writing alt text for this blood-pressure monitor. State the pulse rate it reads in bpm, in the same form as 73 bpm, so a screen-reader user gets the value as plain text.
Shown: 81 bpm
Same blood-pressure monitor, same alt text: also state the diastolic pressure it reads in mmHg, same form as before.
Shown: 62 mmHg
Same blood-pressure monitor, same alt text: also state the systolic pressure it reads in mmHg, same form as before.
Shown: 145 mmHg
